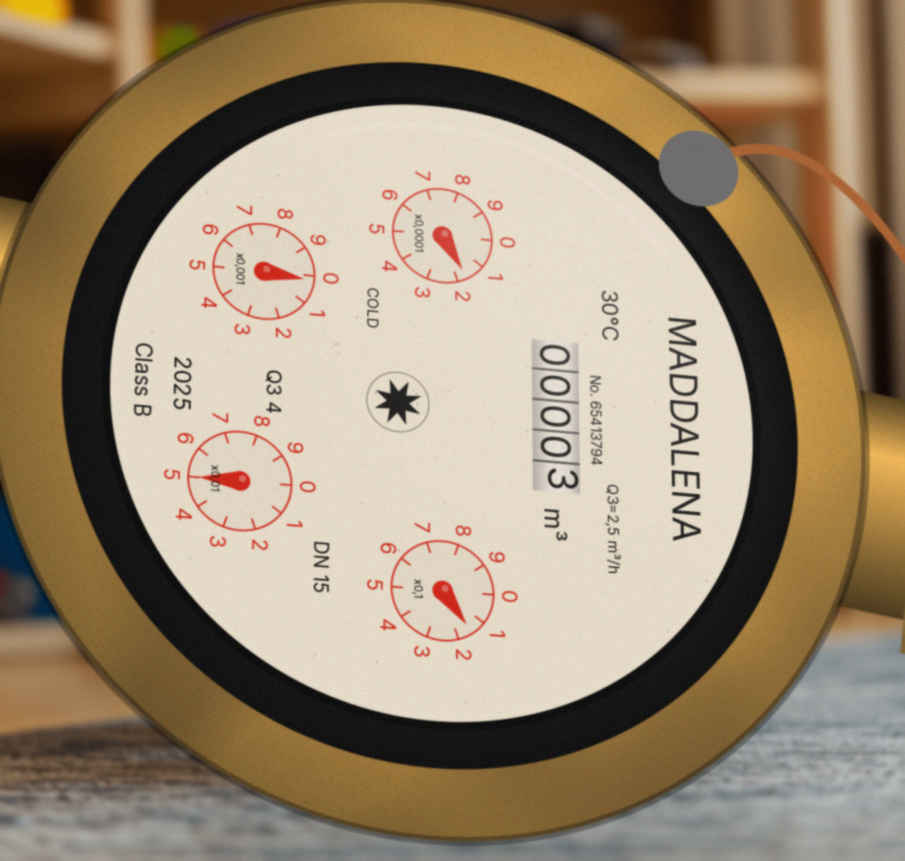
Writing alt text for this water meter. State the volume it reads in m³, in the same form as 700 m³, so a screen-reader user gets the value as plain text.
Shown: 3.1501 m³
